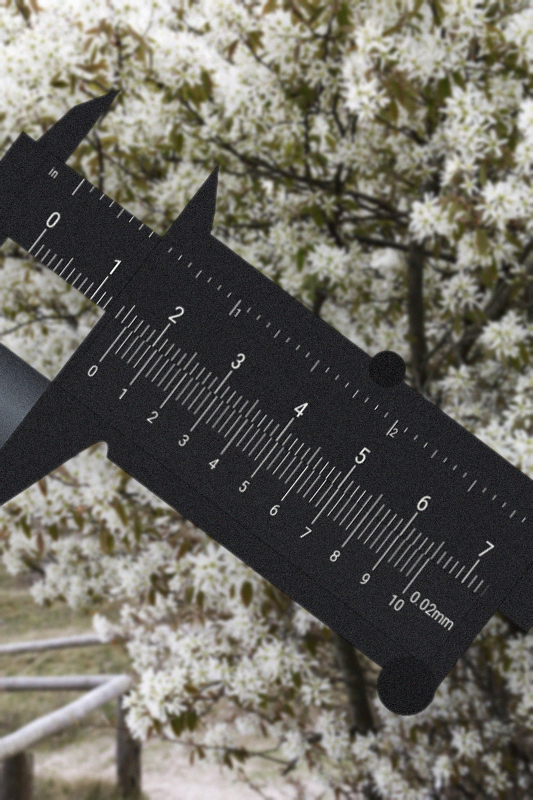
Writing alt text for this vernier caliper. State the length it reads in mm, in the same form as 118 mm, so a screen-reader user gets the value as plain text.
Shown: 15.8 mm
